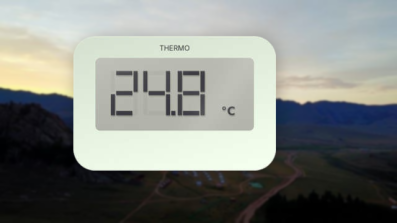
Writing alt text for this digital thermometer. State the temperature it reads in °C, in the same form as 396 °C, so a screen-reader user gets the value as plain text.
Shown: 24.8 °C
